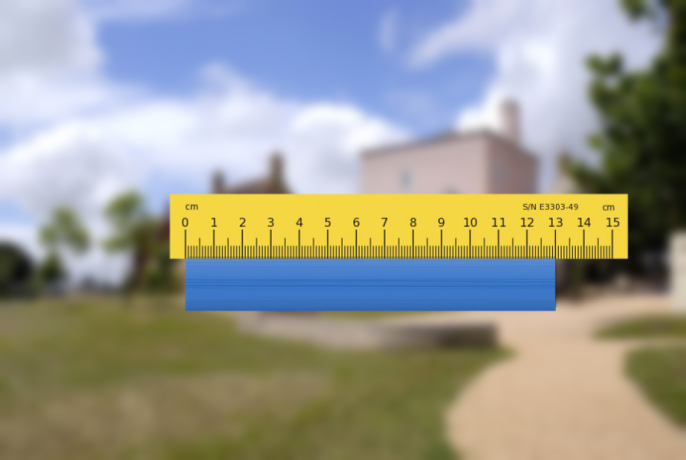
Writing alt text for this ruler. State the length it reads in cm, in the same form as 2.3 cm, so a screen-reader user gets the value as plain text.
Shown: 13 cm
